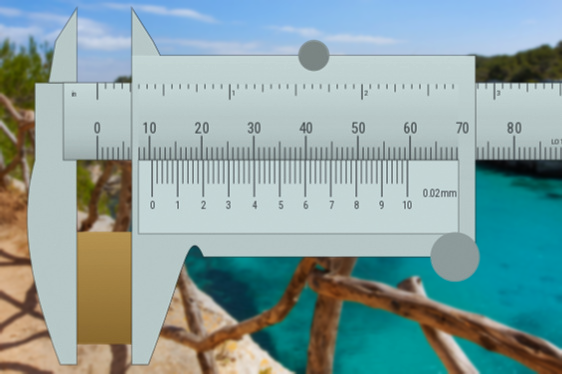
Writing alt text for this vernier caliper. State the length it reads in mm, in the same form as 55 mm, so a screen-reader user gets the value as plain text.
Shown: 10.5 mm
